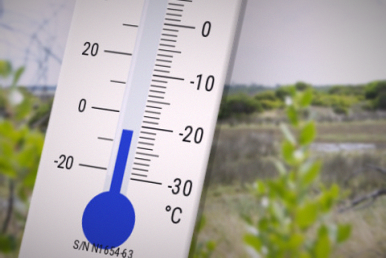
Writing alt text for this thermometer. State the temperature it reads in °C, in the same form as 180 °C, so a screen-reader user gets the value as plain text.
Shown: -21 °C
